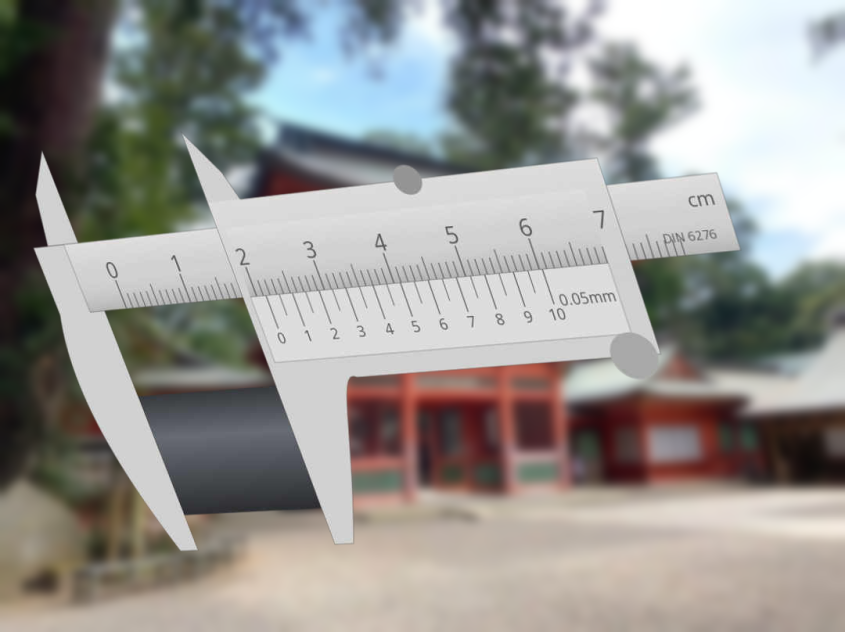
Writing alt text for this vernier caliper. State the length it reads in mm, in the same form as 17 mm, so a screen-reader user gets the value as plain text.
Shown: 21.4 mm
